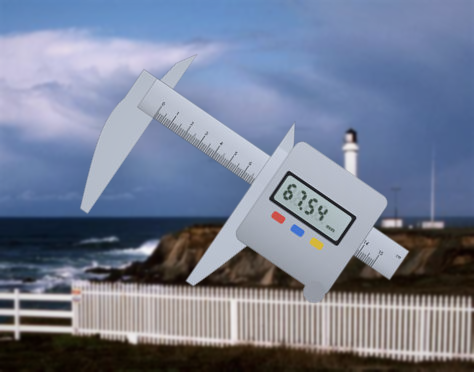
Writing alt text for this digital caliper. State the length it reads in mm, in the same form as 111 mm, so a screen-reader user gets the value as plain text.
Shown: 67.54 mm
